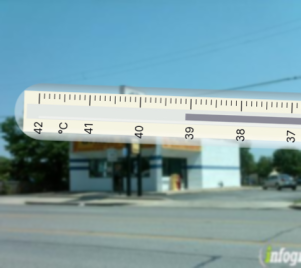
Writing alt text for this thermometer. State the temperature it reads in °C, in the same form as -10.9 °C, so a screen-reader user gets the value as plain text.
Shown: 39.1 °C
